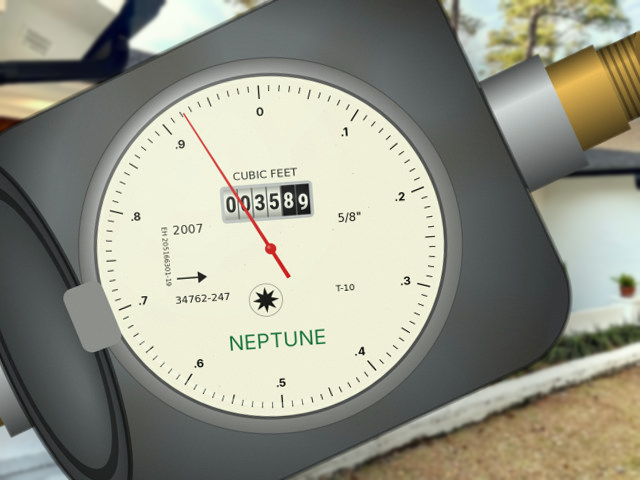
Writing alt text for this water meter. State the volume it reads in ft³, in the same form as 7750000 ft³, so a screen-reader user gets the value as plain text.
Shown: 3588.92 ft³
